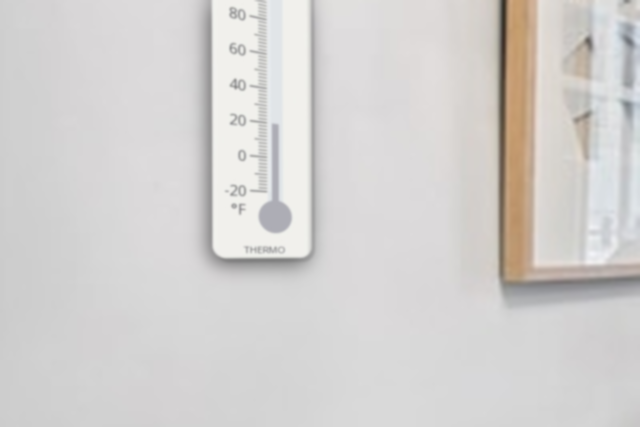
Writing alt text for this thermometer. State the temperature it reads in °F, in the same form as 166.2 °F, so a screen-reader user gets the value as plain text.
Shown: 20 °F
